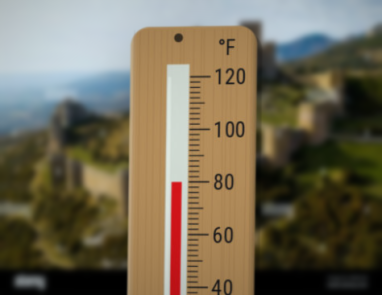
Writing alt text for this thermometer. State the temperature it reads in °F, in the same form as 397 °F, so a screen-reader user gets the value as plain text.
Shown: 80 °F
